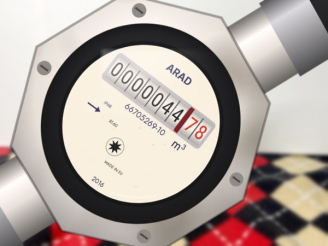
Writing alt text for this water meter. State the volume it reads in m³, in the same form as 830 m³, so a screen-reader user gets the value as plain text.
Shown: 44.78 m³
